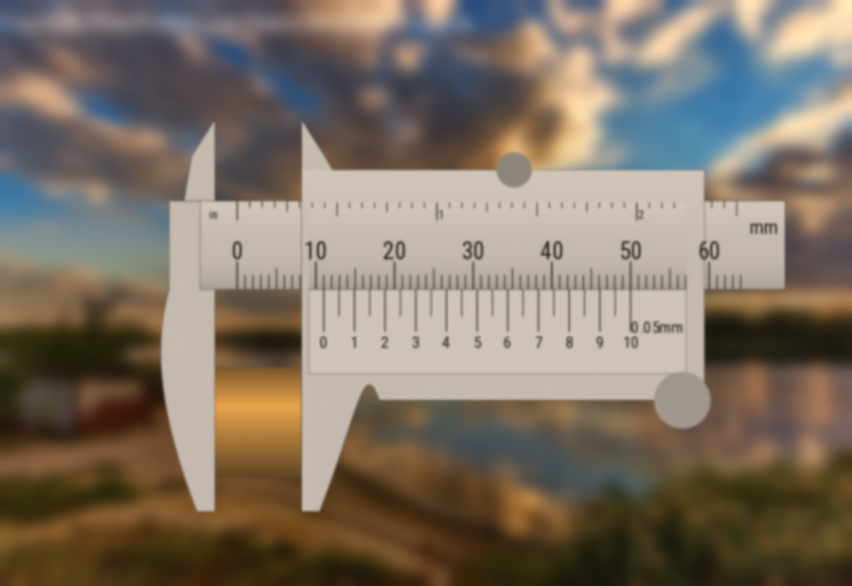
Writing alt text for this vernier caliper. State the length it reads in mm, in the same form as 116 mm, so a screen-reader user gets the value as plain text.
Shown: 11.0 mm
